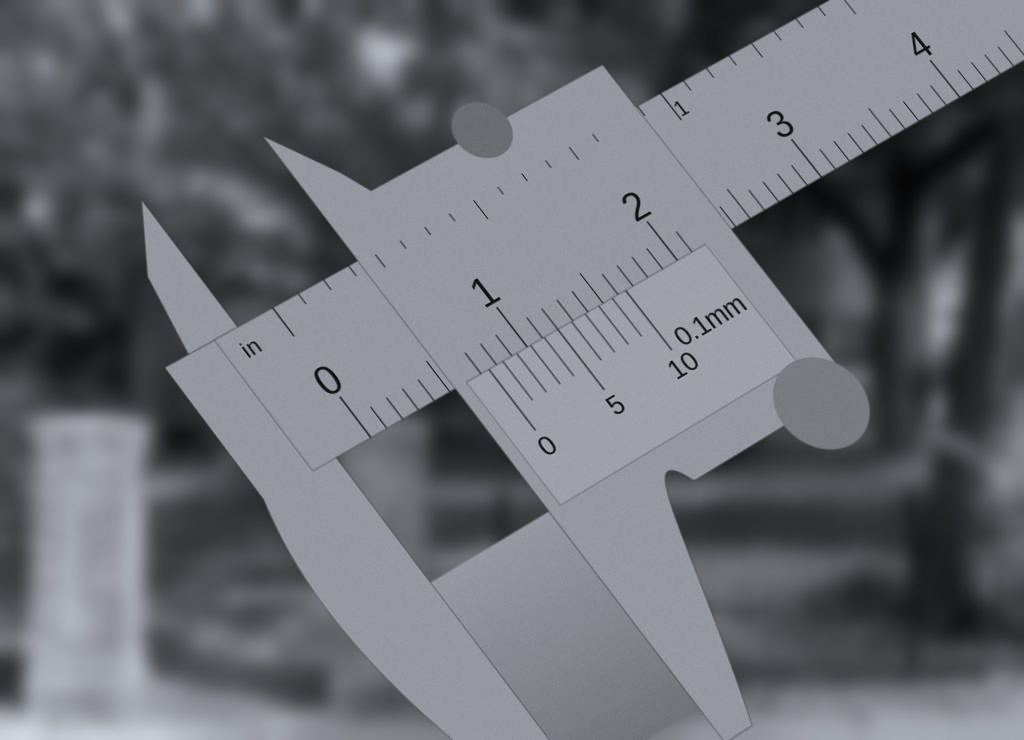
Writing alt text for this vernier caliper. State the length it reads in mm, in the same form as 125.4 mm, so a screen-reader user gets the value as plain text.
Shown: 7.5 mm
